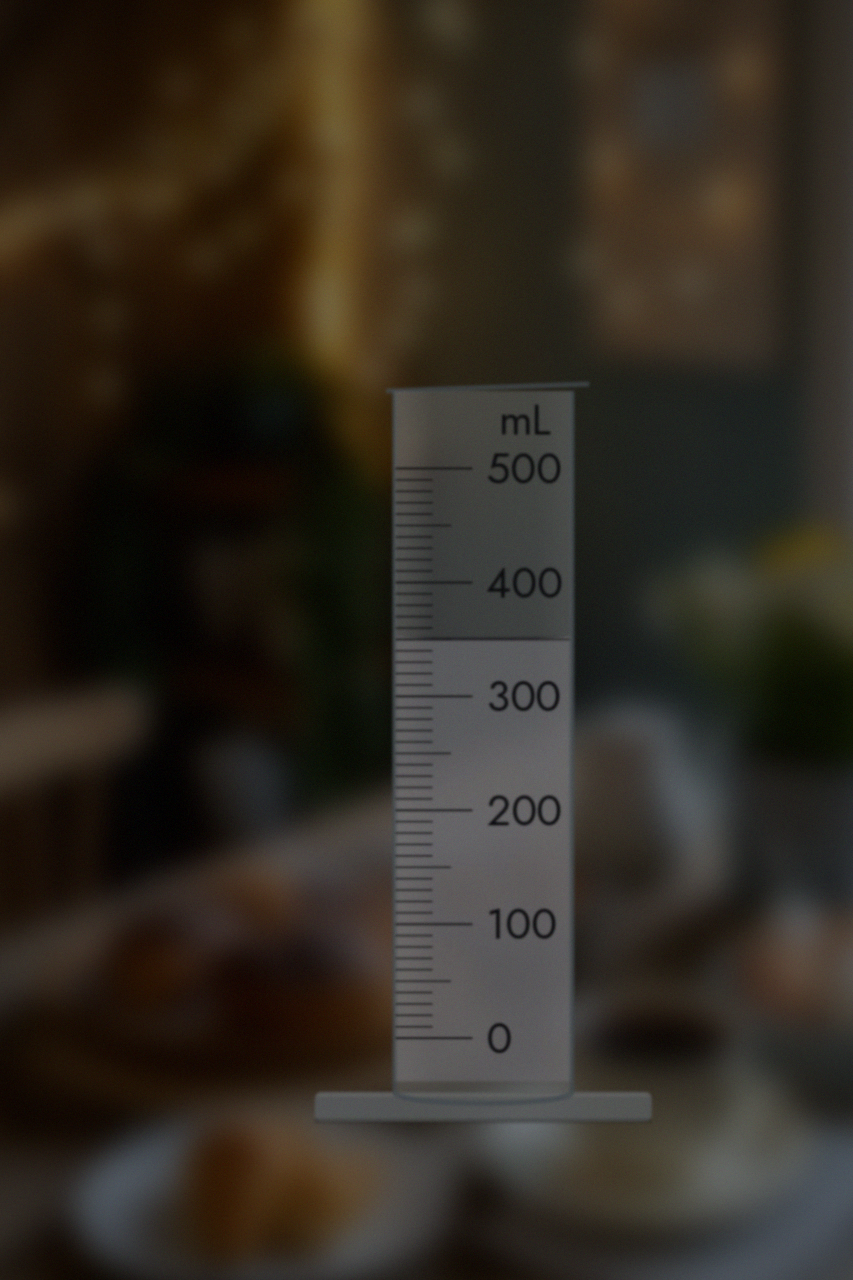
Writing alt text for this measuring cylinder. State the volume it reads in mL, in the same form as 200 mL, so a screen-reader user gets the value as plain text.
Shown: 350 mL
